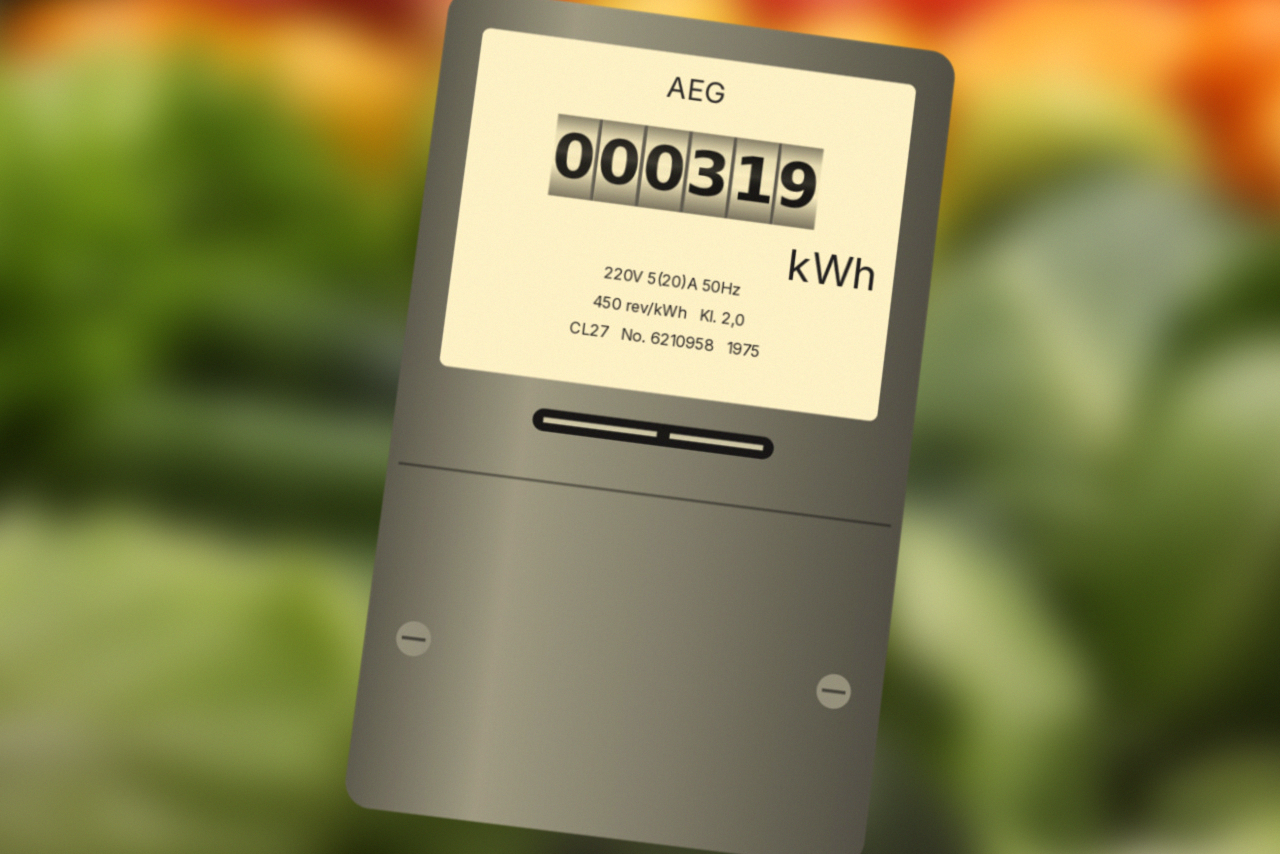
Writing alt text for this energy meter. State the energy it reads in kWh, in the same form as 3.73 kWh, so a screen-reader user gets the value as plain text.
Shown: 319 kWh
